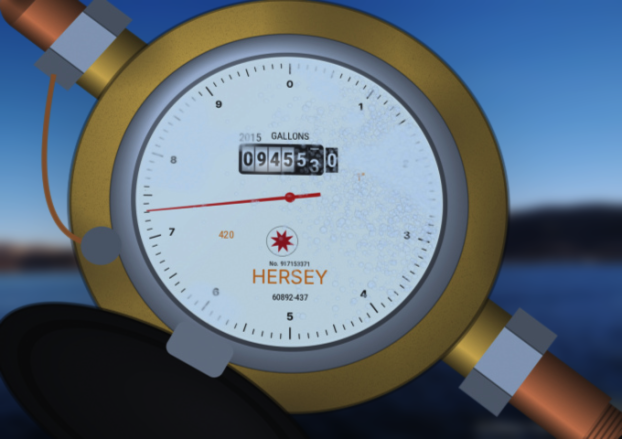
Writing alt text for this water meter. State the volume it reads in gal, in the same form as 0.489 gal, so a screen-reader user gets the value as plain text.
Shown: 945527.3 gal
